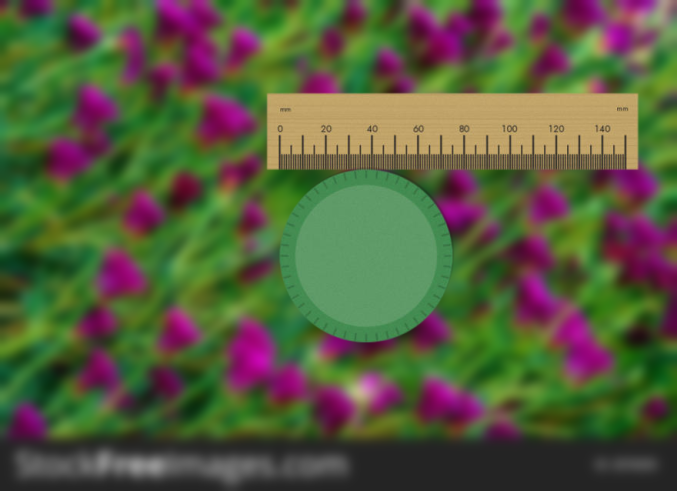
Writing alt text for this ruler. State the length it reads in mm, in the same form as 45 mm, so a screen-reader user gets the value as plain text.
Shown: 75 mm
